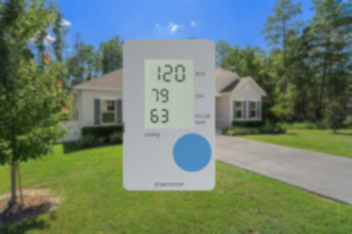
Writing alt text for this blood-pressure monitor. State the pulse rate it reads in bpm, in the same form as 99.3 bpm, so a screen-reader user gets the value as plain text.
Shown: 63 bpm
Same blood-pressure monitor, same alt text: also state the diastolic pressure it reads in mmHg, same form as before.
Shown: 79 mmHg
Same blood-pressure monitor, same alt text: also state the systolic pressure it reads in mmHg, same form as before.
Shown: 120 mmHg
